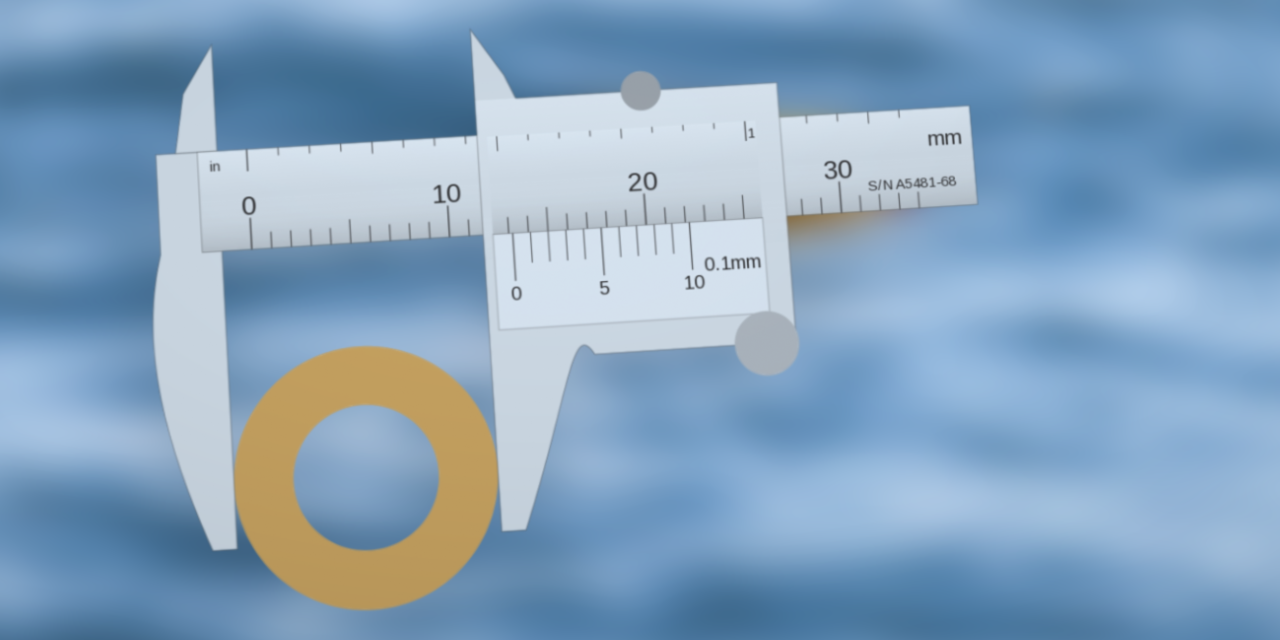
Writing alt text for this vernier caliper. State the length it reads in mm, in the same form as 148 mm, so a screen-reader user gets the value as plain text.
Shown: 13.2 mm
